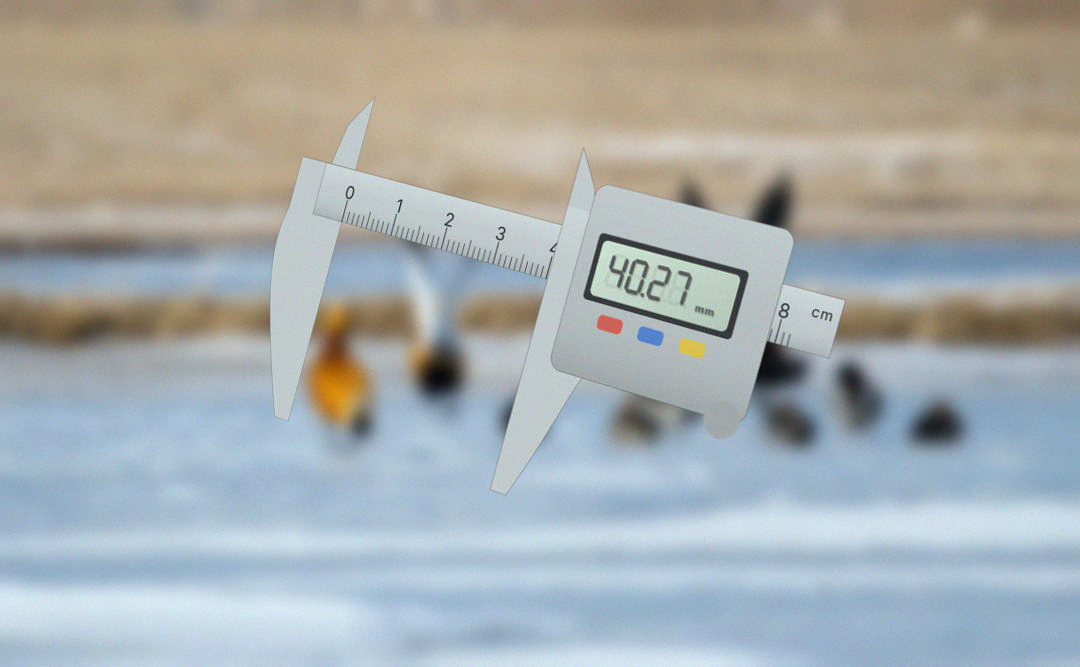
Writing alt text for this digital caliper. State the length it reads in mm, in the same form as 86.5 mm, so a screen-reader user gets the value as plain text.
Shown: 40.27 mm
